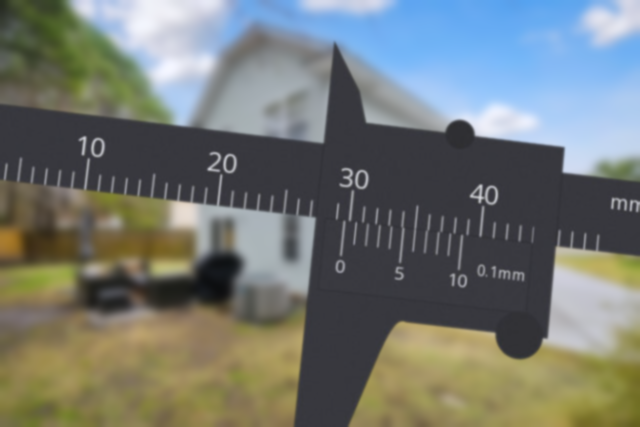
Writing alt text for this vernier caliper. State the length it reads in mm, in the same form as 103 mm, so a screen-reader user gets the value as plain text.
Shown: 29.6 mm
